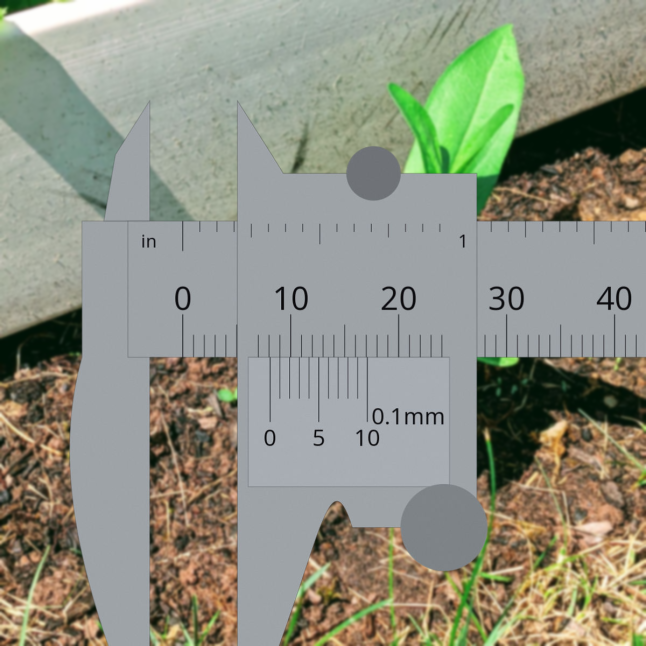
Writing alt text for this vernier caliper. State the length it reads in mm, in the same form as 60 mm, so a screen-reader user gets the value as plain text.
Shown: 8.1 mm
